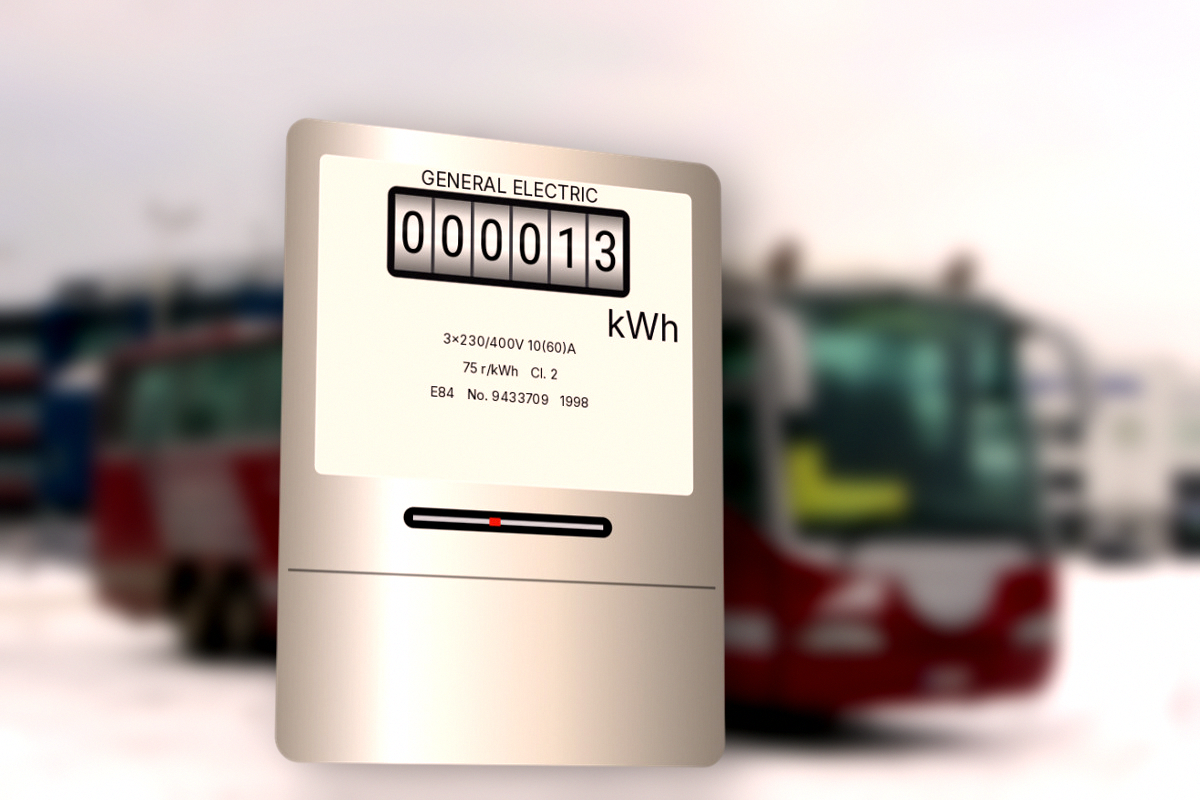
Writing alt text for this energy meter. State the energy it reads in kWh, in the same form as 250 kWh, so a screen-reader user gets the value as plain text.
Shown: 13 kWh
